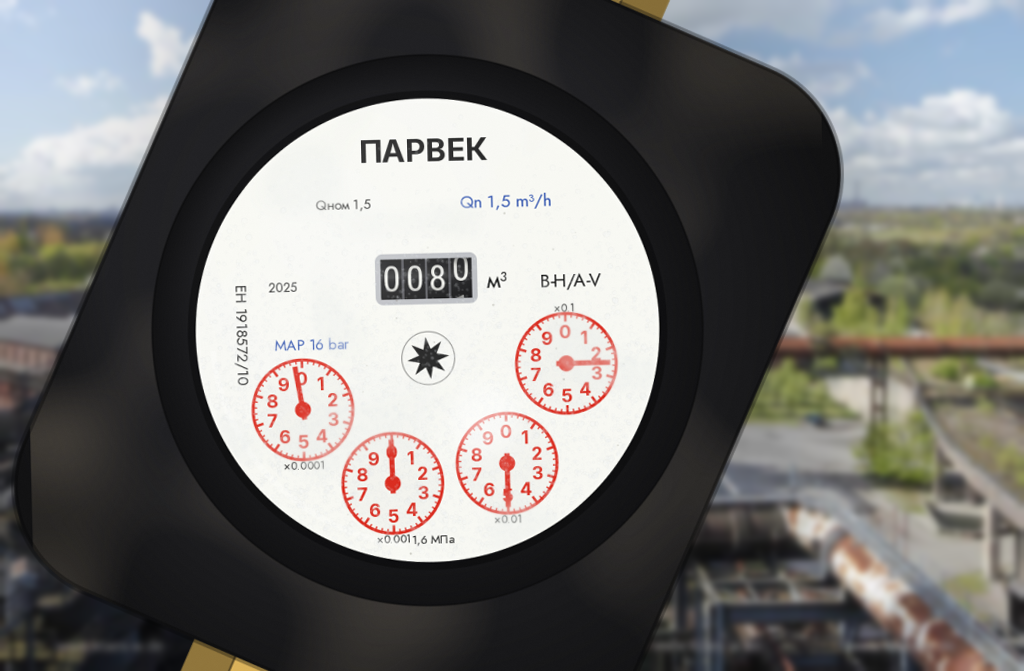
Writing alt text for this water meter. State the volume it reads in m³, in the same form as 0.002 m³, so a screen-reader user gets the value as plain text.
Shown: 80.2499 m³
